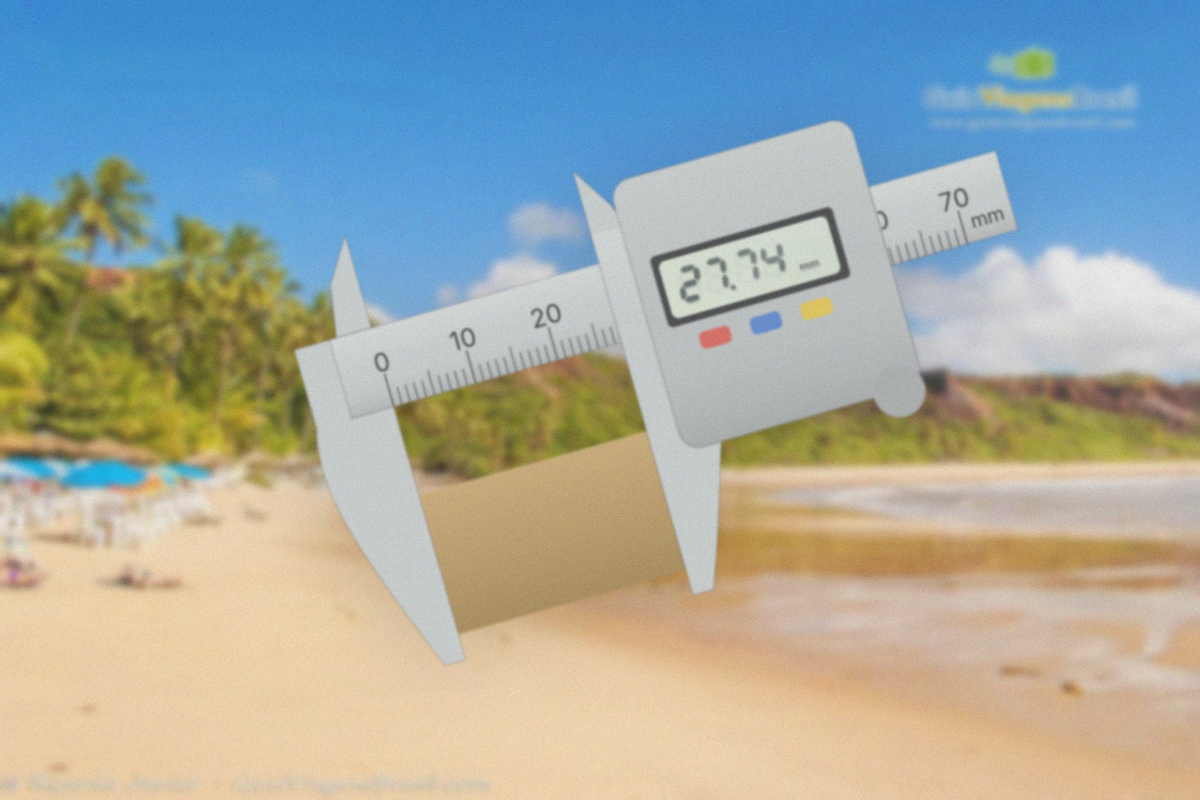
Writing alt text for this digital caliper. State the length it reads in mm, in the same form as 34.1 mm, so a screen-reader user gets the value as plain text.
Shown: 27.74 mm
